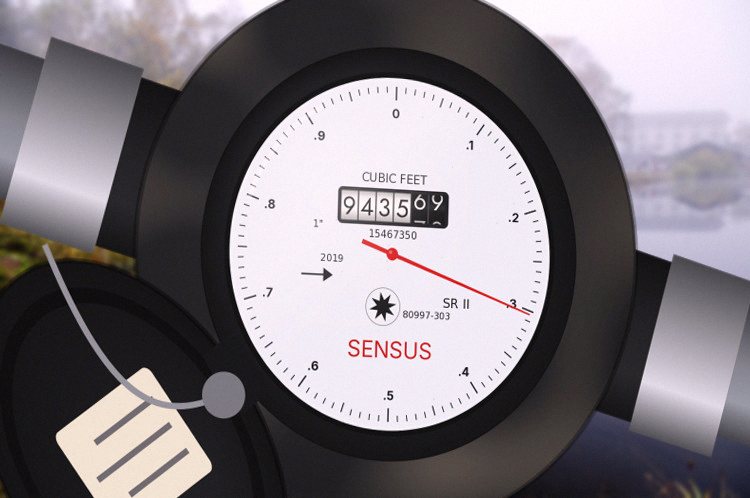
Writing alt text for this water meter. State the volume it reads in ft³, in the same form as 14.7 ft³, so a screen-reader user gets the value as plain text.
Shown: 943569.30 ft³
